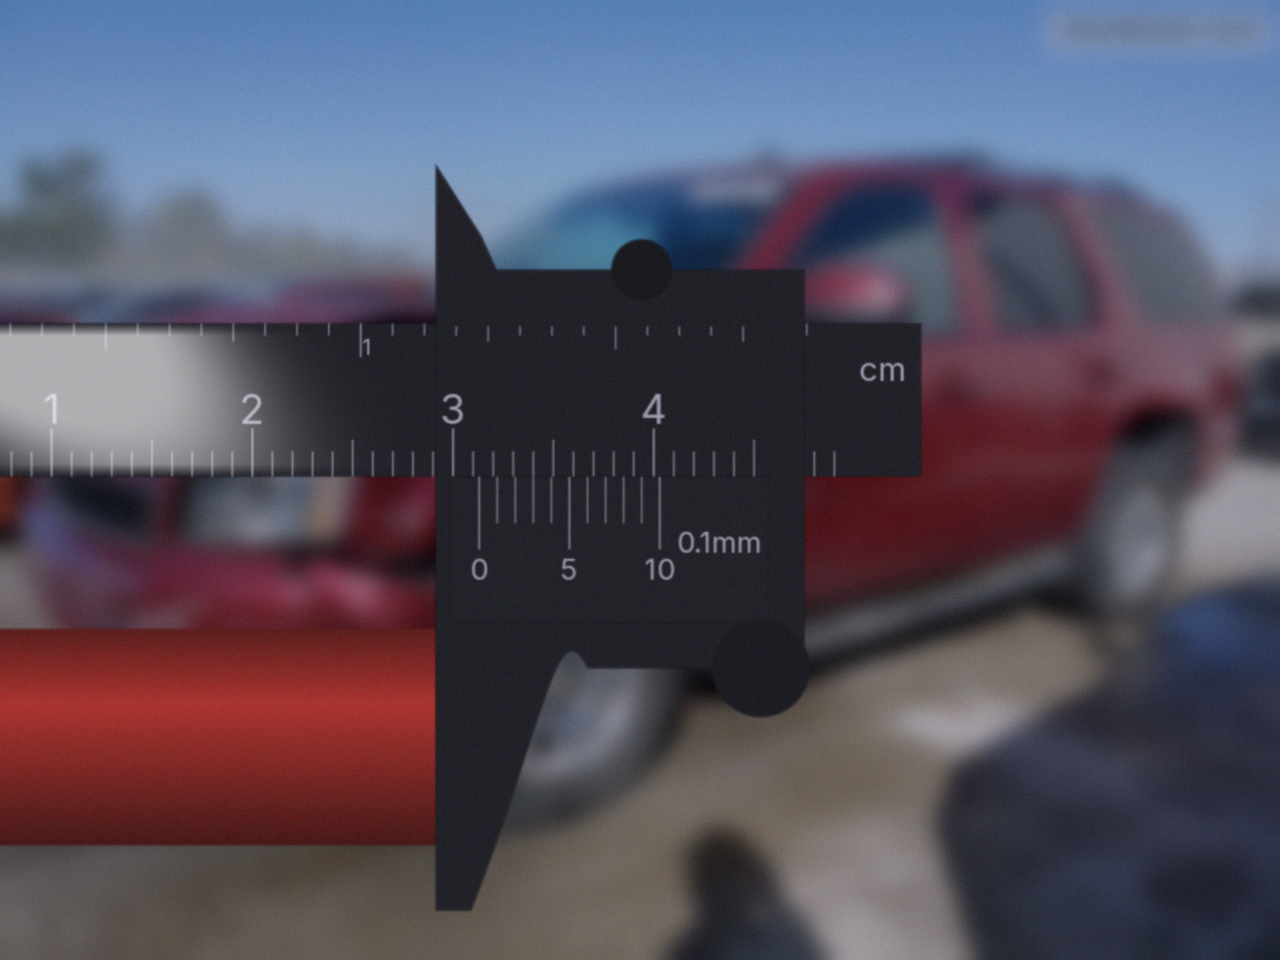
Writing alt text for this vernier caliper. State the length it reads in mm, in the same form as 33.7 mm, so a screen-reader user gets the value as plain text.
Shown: 31.3 mm
